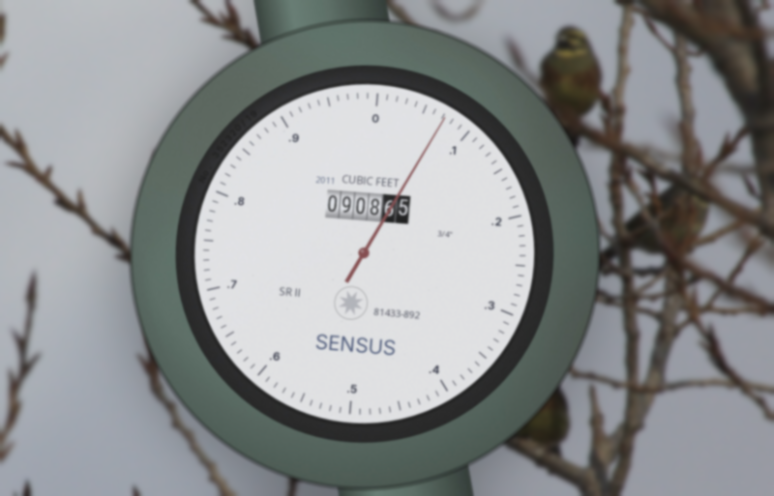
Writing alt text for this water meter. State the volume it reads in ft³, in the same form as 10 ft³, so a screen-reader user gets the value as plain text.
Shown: 90865.07 ft³
